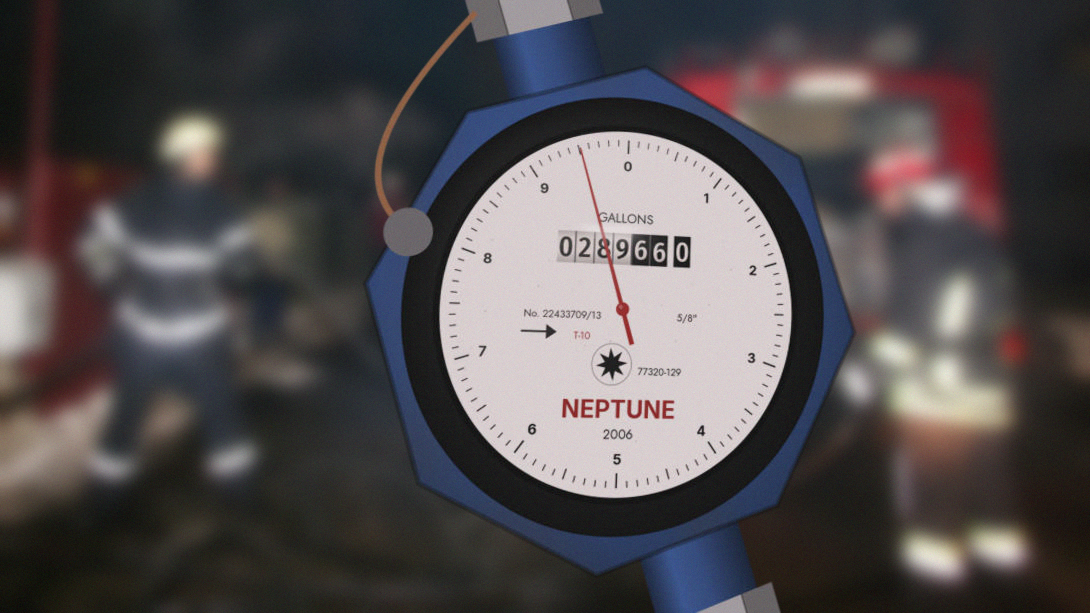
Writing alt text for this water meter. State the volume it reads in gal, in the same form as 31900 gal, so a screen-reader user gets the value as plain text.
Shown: 289659.5 gal
